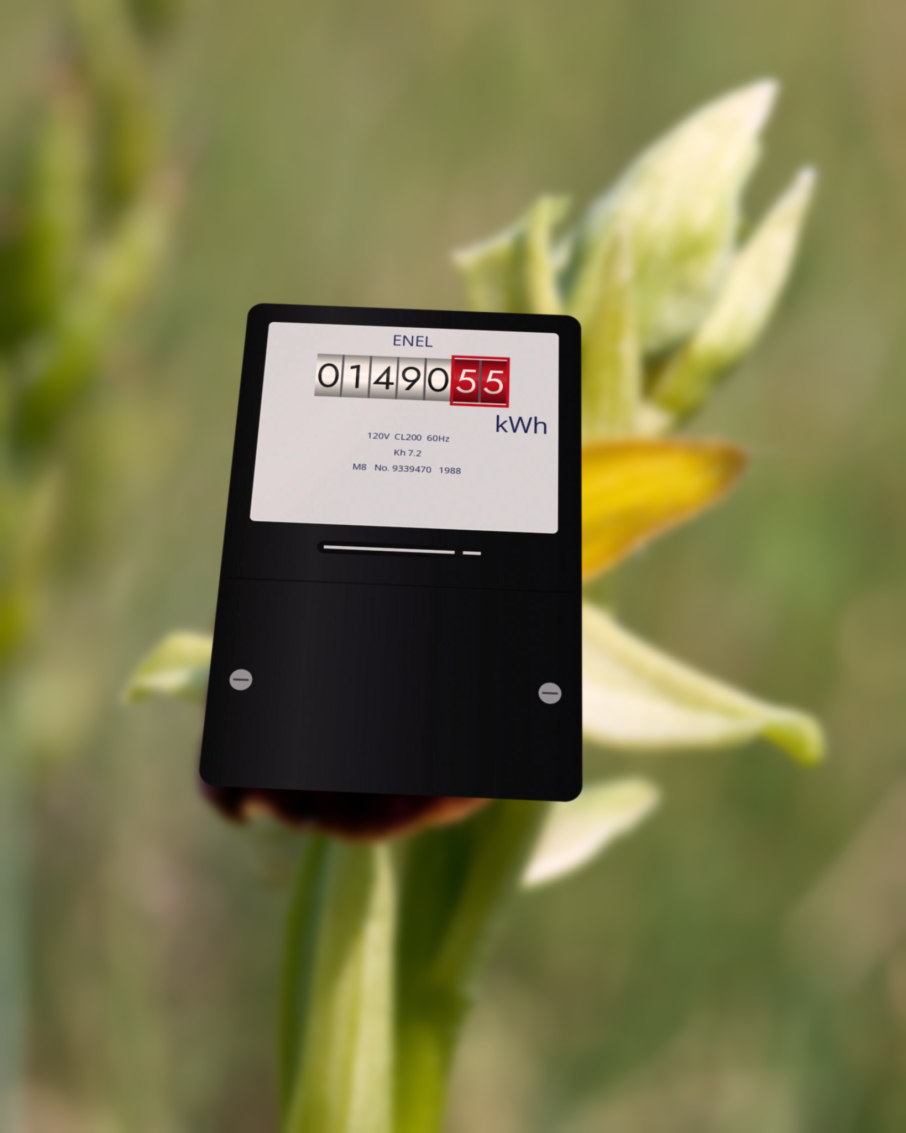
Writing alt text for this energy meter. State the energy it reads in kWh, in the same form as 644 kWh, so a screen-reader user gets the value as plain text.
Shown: 1490.55 kWh
